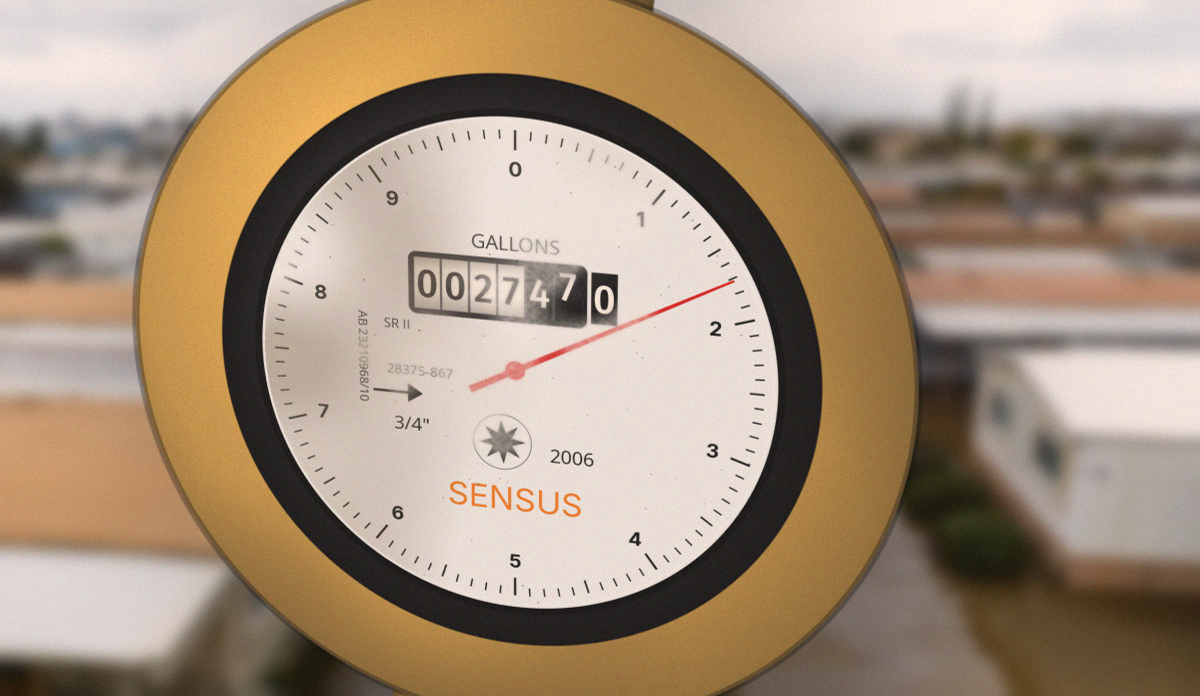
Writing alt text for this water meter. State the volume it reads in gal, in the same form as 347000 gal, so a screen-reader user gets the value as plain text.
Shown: 27471.7 gal
